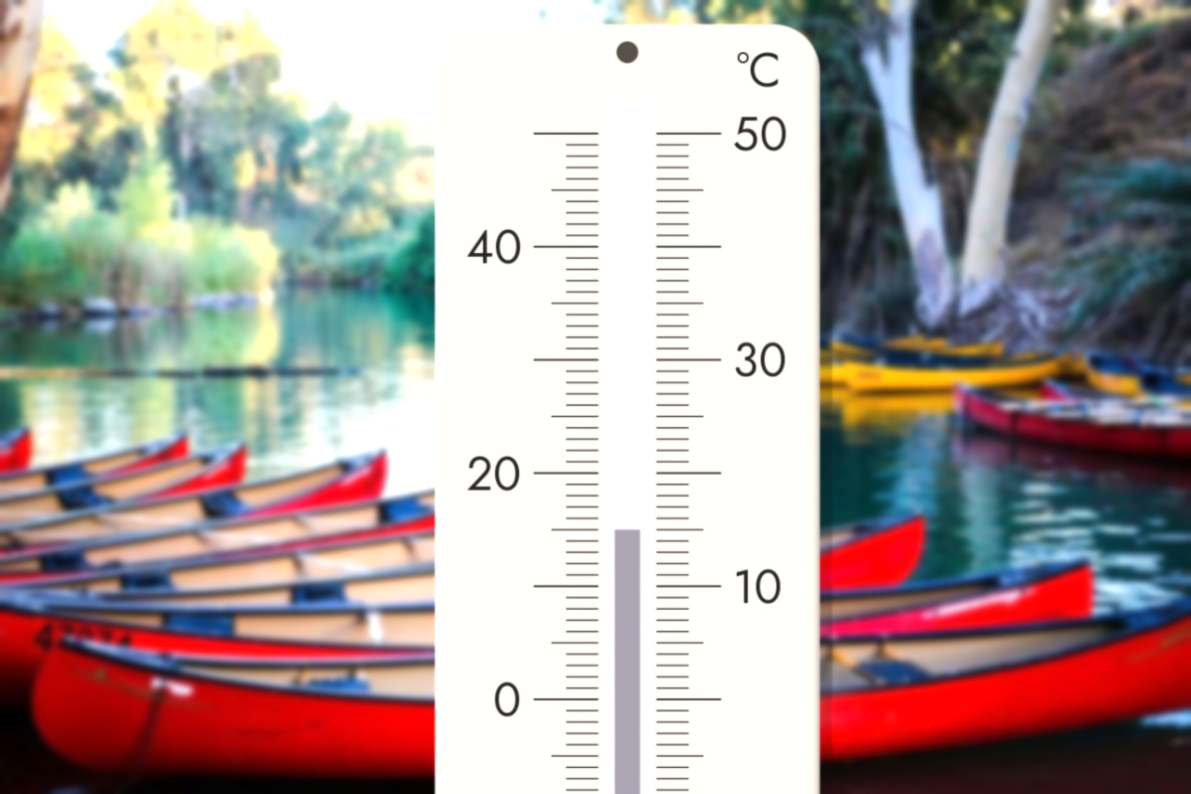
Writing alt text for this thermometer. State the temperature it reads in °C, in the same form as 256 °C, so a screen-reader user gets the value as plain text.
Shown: 15 °C
